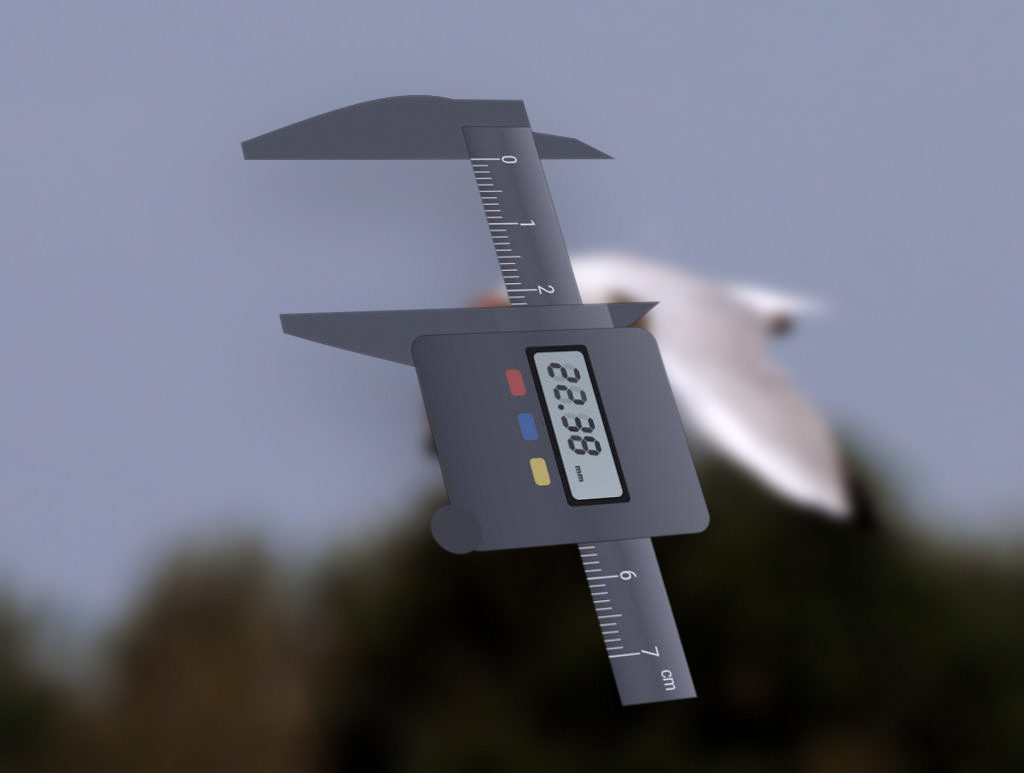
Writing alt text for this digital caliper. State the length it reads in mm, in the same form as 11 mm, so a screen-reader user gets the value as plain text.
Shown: 22.38 mm
